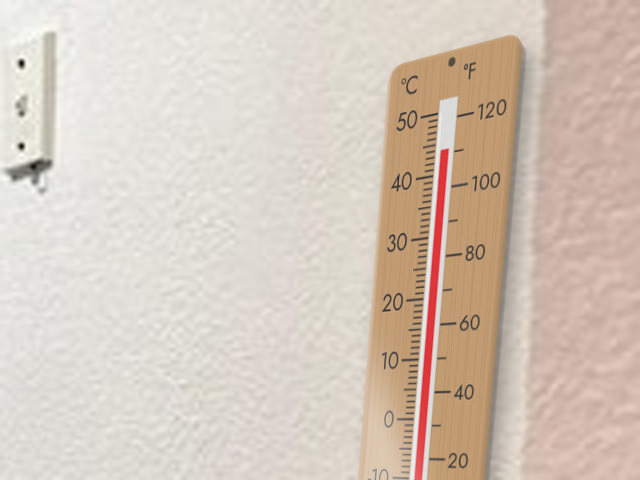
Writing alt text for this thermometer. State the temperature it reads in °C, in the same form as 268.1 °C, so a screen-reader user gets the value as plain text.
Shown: 44 °C
